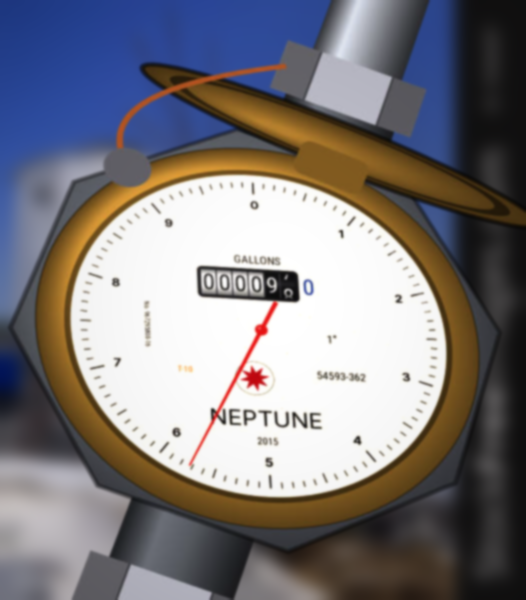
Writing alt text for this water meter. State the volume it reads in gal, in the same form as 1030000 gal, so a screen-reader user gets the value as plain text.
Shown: 975.7 gal
